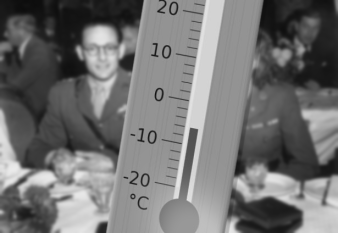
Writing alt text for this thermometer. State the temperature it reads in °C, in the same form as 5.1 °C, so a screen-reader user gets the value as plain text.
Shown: -6 °C
